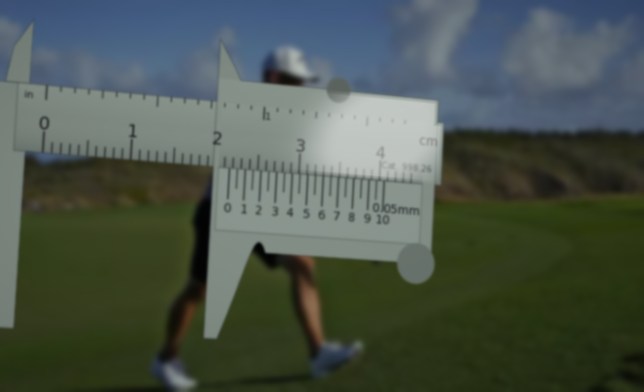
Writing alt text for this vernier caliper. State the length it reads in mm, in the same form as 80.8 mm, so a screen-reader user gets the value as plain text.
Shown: 21.6 mm
